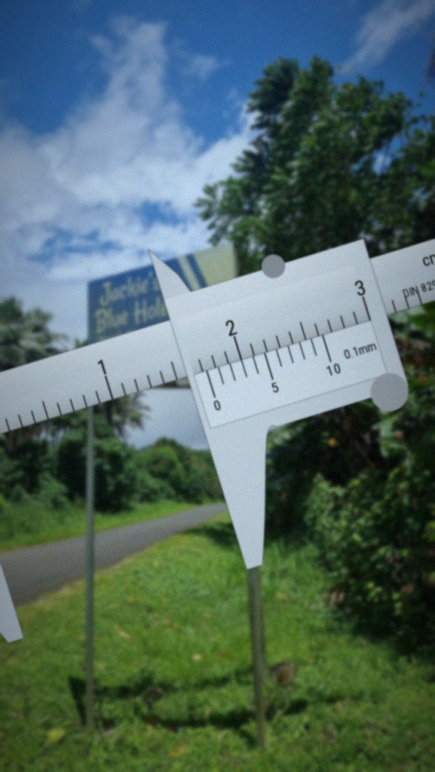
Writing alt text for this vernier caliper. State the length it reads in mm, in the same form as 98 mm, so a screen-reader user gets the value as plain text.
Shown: 17.3 mm
